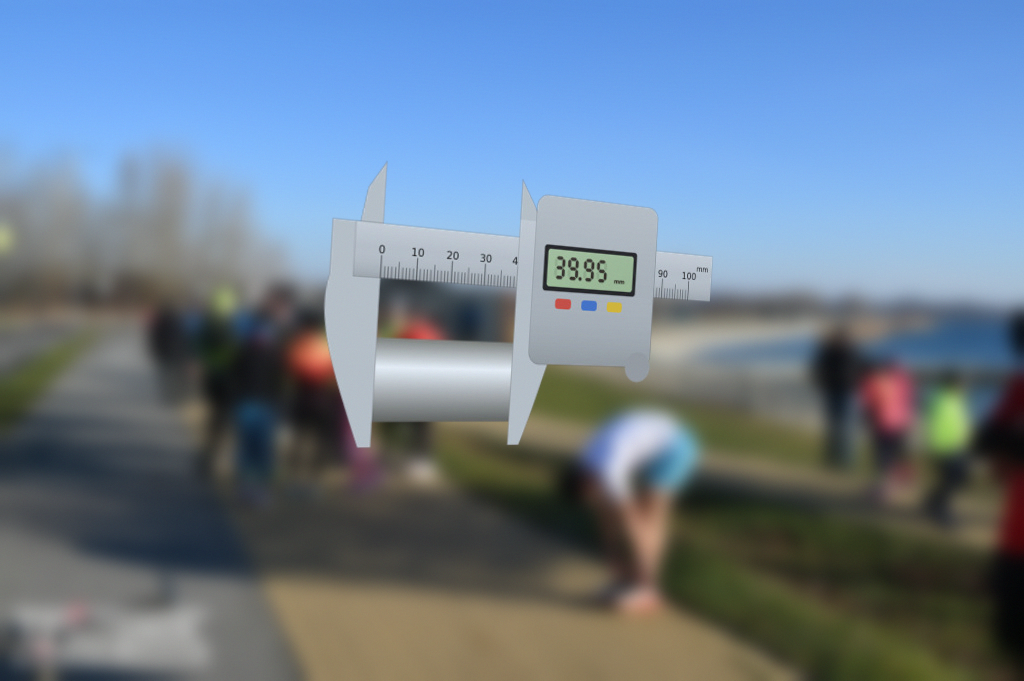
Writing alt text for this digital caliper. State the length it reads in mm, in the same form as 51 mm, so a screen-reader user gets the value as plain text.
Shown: 39.95 mm
